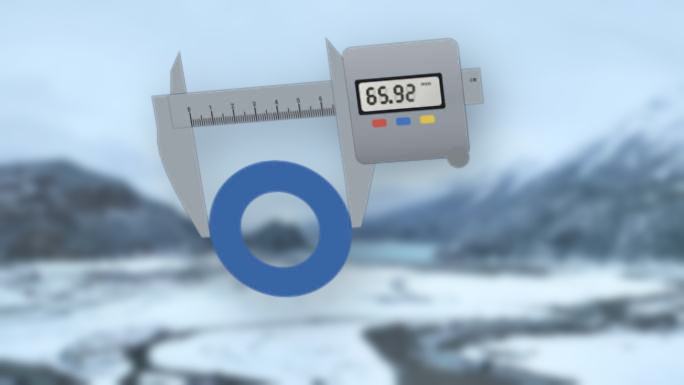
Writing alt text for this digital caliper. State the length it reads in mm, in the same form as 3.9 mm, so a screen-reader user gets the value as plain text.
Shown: 65.92 mm
